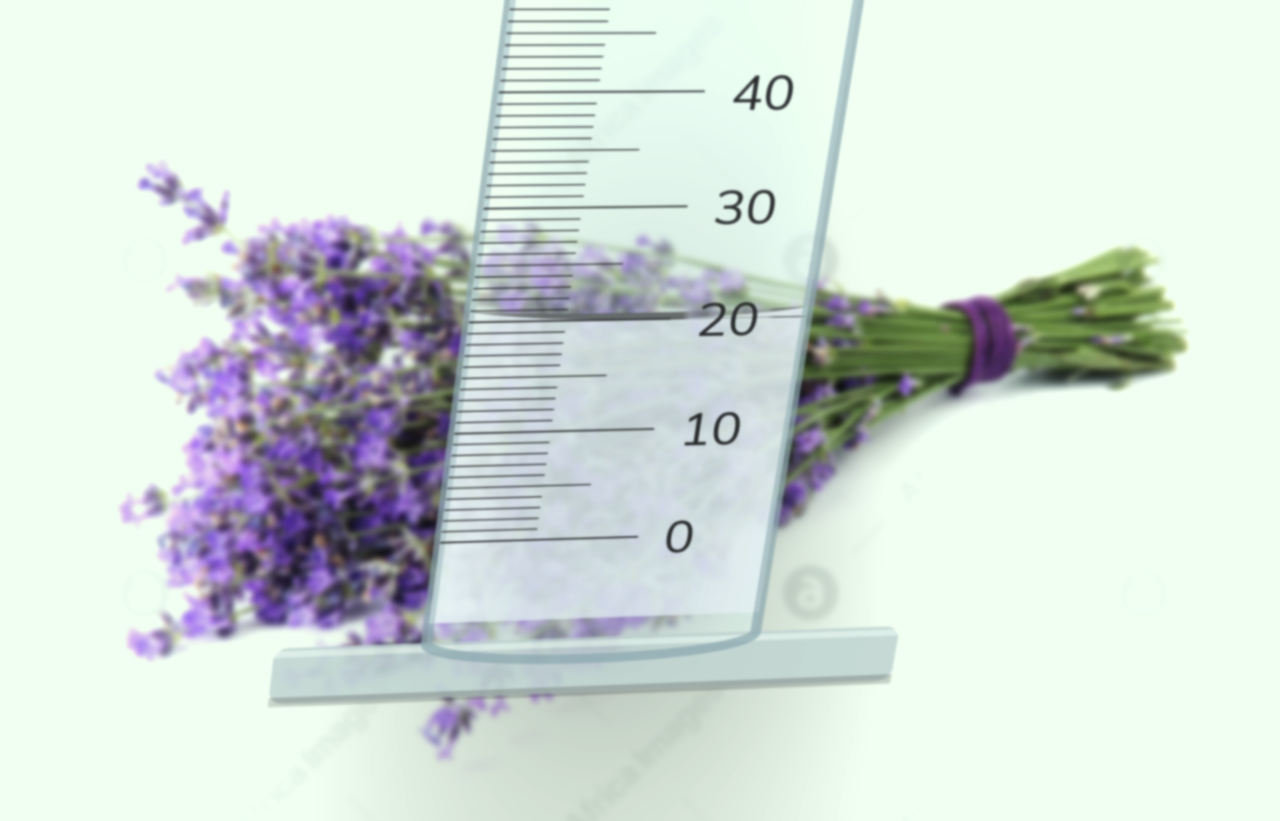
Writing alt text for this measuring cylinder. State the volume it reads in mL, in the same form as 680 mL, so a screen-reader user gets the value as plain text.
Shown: 20 mL
